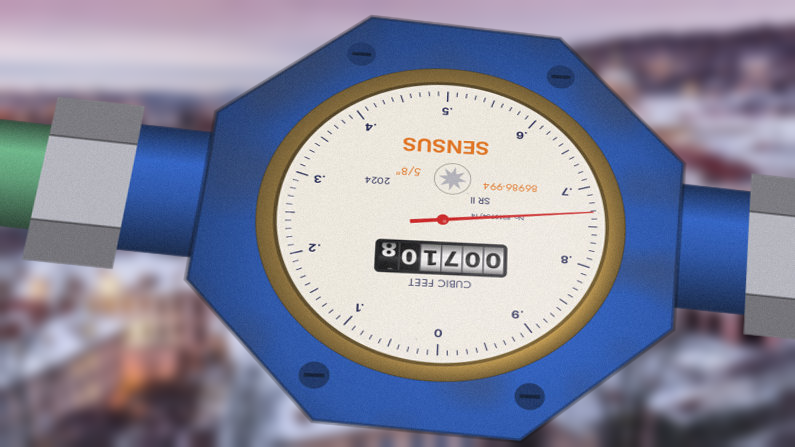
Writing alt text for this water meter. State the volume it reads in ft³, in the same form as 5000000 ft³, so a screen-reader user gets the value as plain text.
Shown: 7107.73 ft³
